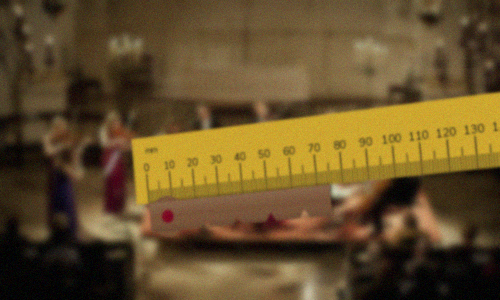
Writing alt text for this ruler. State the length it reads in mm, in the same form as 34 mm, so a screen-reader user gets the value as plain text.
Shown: 75 mm
